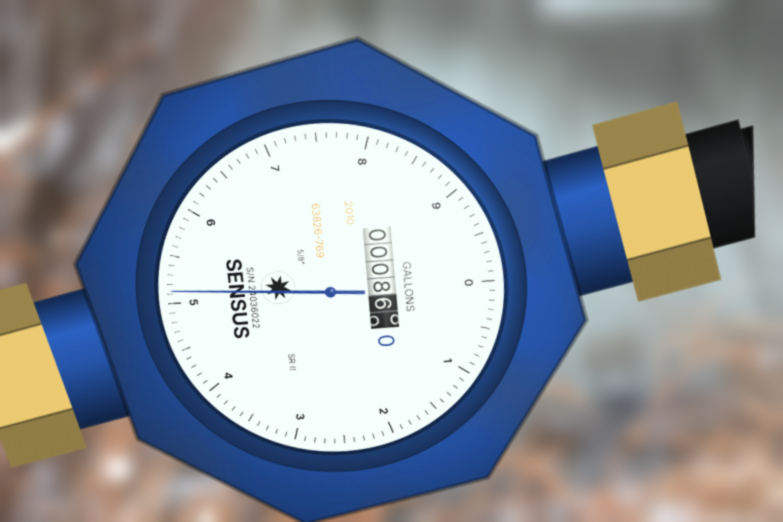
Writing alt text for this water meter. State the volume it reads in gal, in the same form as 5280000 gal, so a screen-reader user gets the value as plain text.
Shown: 8685.1 gal
